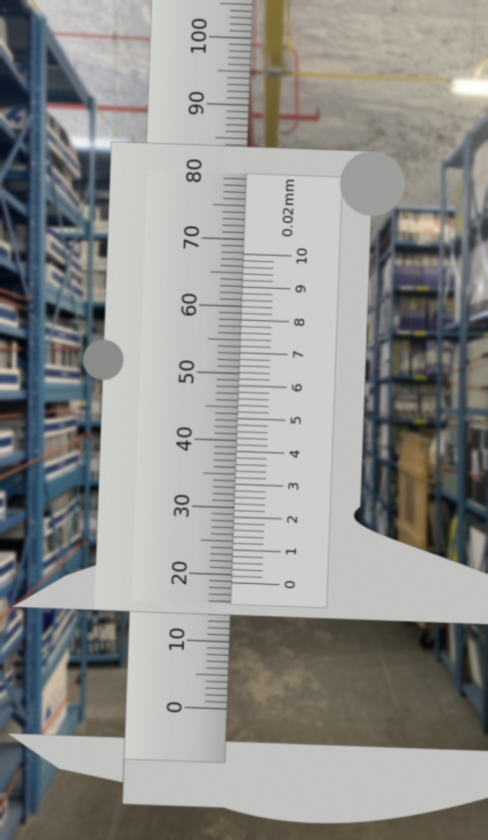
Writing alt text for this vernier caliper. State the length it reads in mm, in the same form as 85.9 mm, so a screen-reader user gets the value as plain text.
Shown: 18.8 mm
